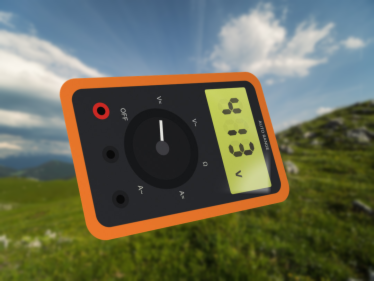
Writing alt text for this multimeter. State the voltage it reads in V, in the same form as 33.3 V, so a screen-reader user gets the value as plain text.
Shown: 413 V
